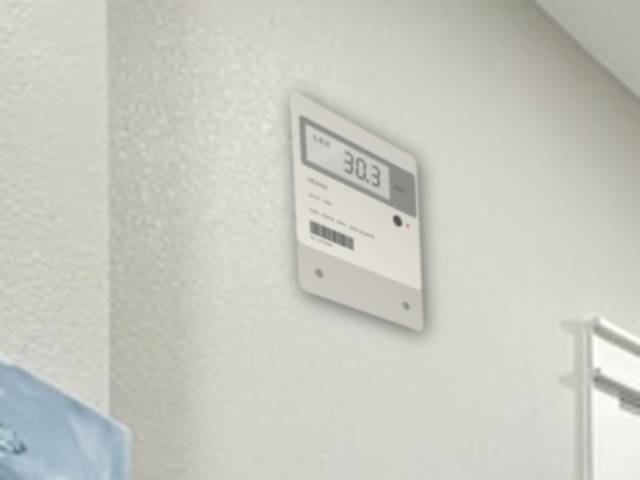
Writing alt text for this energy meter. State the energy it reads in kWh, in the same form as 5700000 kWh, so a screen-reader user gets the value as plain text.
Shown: 30.3 kWh
